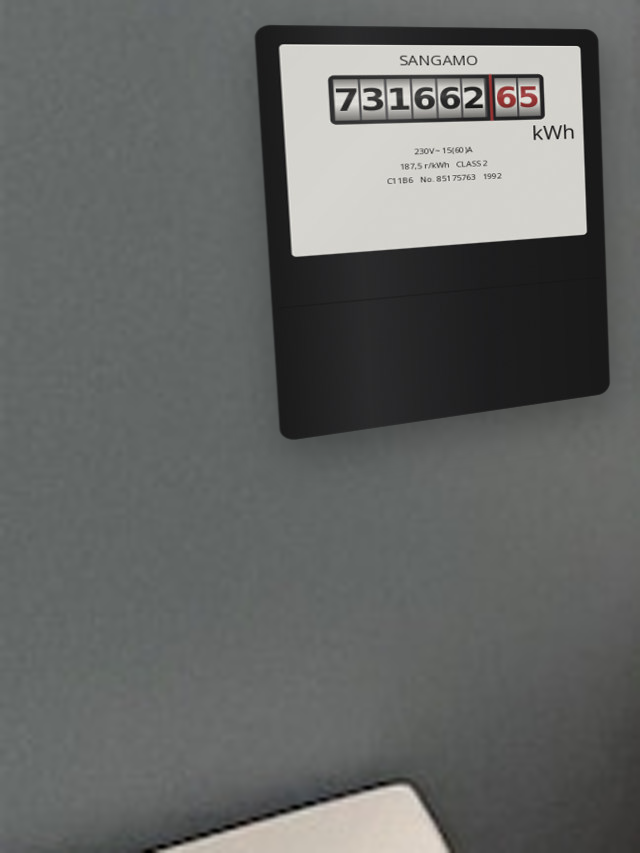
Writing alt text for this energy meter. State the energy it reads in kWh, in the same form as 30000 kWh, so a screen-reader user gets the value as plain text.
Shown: 731662.65 kWh
